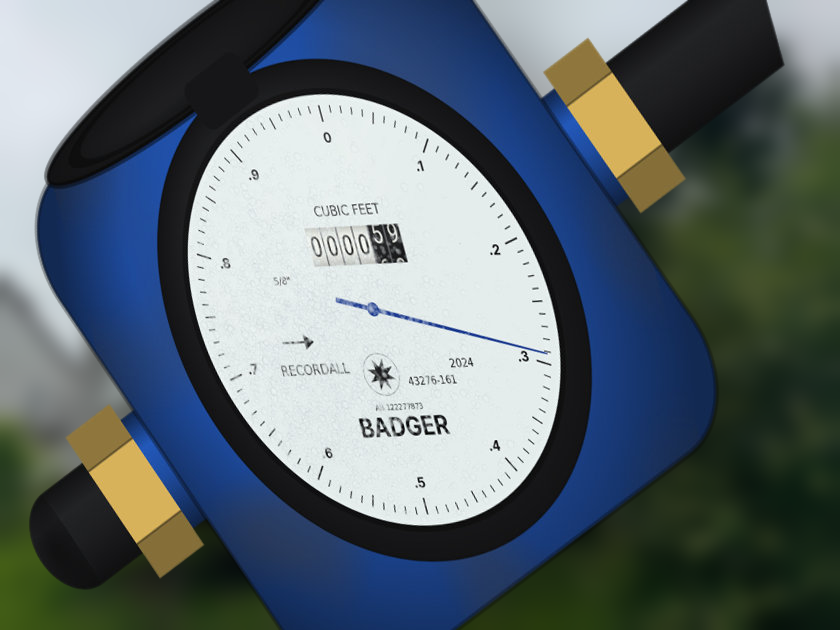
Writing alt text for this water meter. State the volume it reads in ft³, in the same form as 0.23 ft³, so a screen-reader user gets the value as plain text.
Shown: 59.29 ft³
